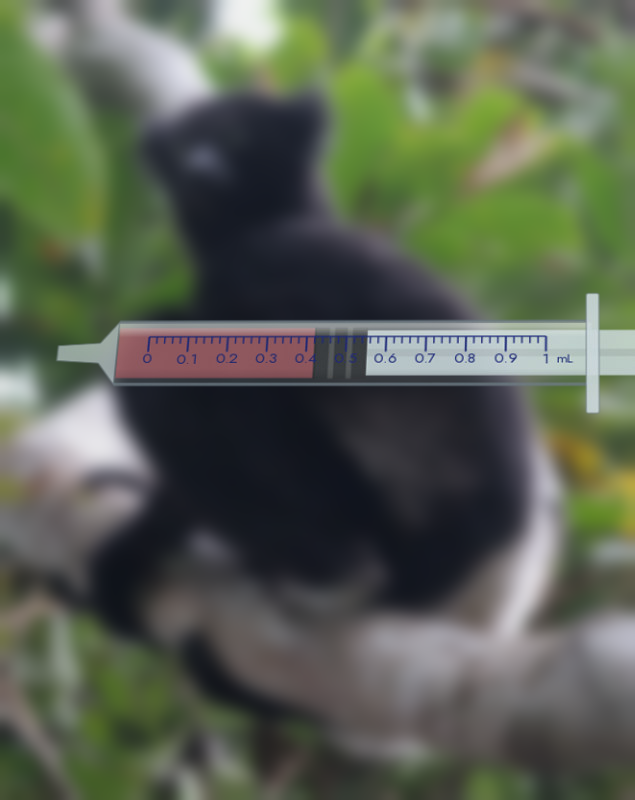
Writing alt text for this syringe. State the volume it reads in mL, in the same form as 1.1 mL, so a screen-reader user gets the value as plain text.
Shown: 0.42 mL
